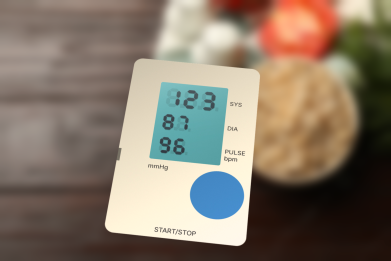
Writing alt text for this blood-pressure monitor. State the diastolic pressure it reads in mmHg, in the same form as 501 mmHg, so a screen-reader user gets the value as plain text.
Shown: 87 mmHg
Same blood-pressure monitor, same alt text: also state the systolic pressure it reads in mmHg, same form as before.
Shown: 123 mmHg
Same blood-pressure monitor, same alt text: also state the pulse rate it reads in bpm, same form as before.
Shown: 96 bpm
